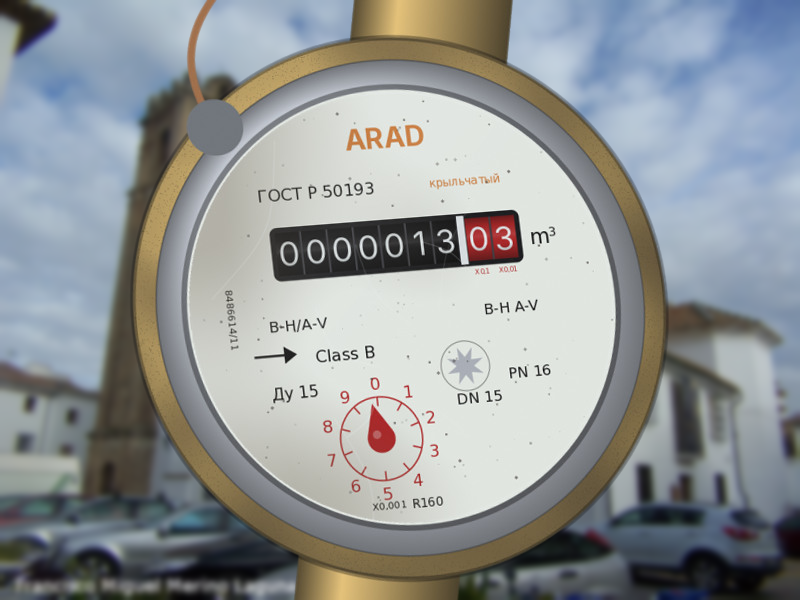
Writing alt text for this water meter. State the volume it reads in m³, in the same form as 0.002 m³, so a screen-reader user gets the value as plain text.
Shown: 13.029 m³
